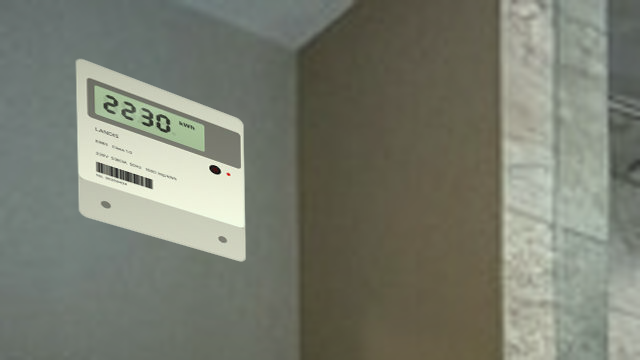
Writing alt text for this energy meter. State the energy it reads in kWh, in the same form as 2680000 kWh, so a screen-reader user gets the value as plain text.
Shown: 2230 kWh
